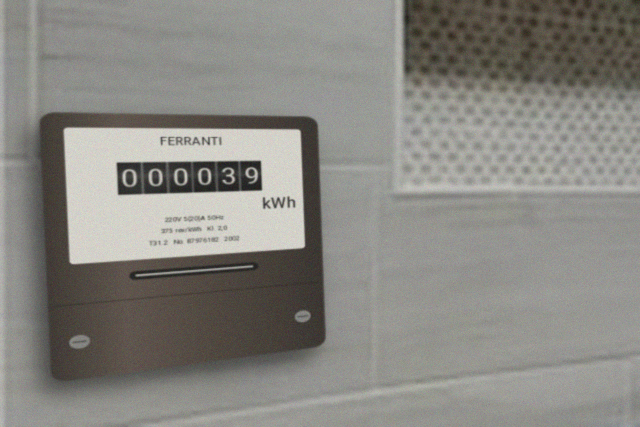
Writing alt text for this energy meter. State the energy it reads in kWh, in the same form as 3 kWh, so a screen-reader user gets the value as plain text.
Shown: 39 kWh
